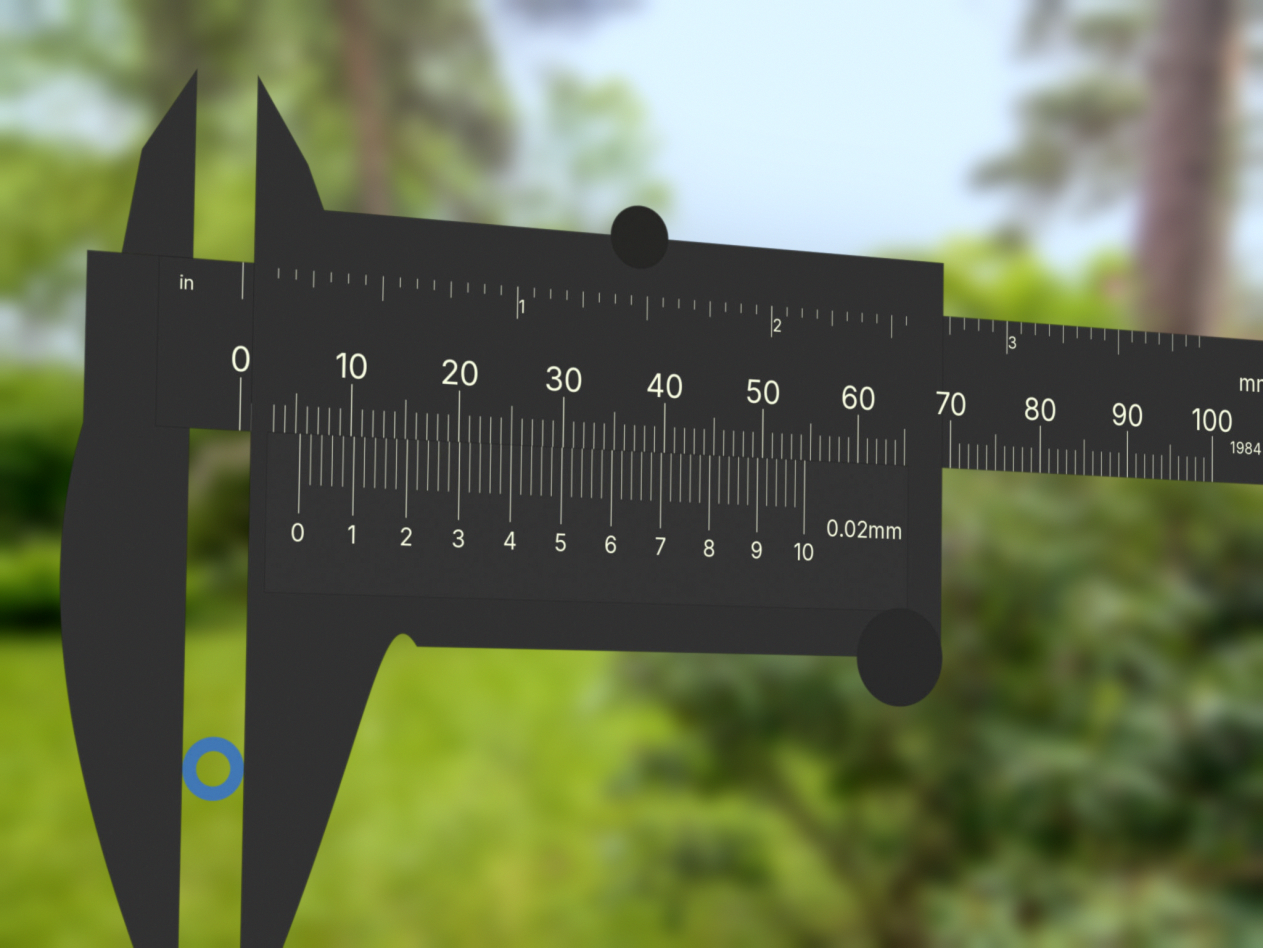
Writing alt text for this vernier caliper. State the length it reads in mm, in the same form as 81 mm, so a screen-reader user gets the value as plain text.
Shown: 5.4 mm
